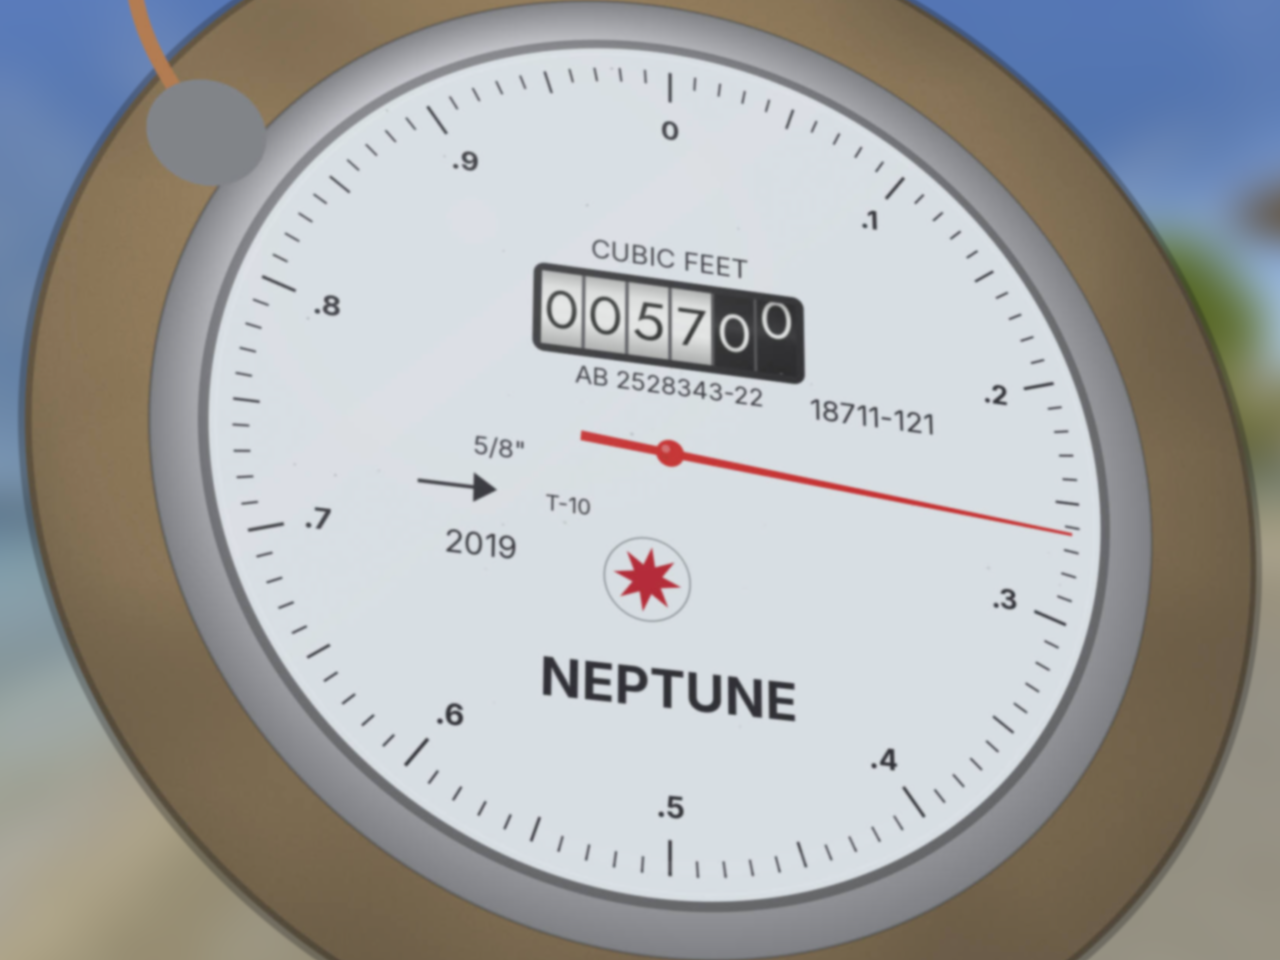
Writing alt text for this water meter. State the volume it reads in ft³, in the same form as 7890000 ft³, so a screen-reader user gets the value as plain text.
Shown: 5700.26 ft³
